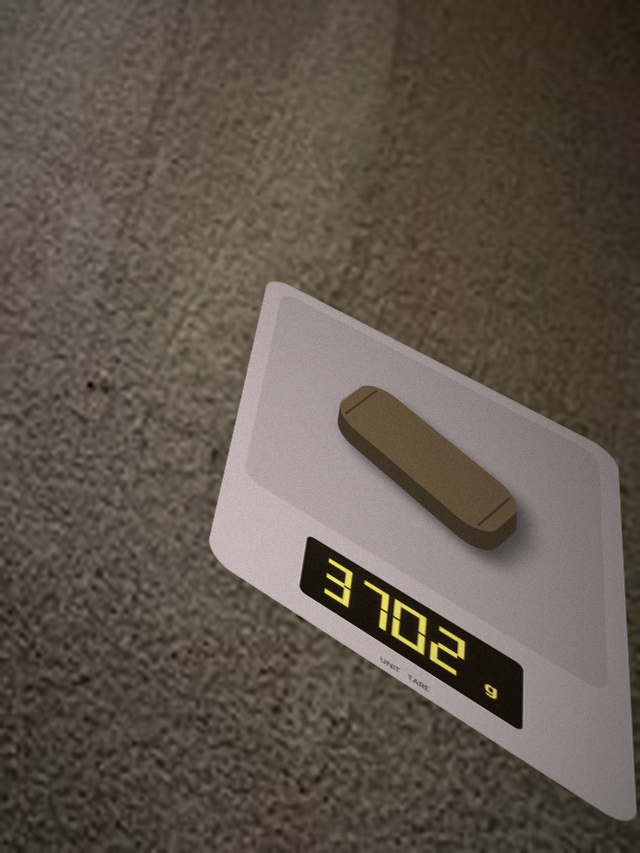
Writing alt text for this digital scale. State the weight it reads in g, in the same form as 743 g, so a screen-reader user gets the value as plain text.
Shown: 3702 g
